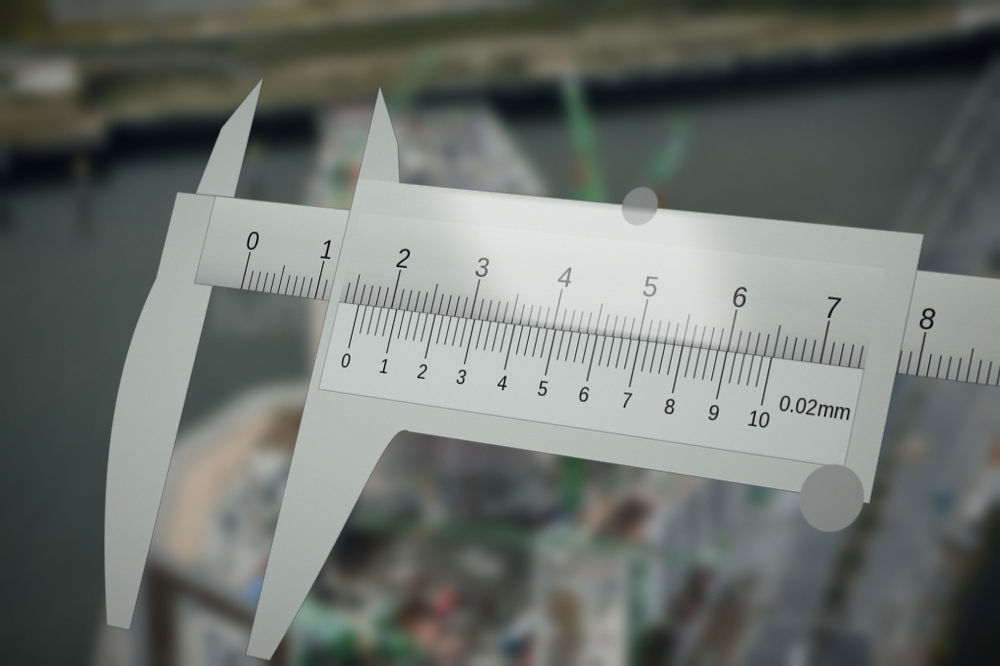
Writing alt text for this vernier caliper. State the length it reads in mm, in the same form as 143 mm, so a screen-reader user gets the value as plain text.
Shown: 15.8 mm
